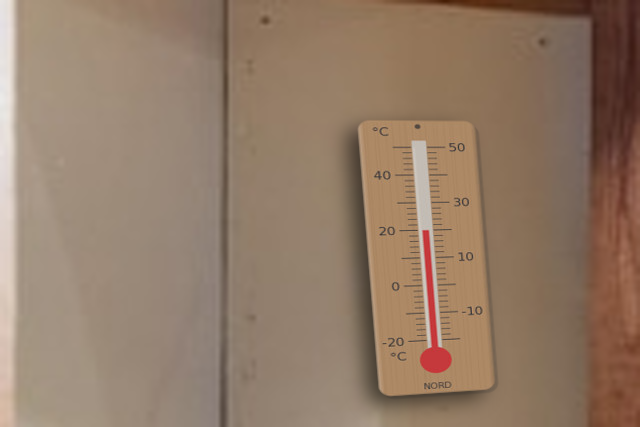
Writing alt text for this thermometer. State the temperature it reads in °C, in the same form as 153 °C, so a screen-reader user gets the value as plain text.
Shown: 20 °C
